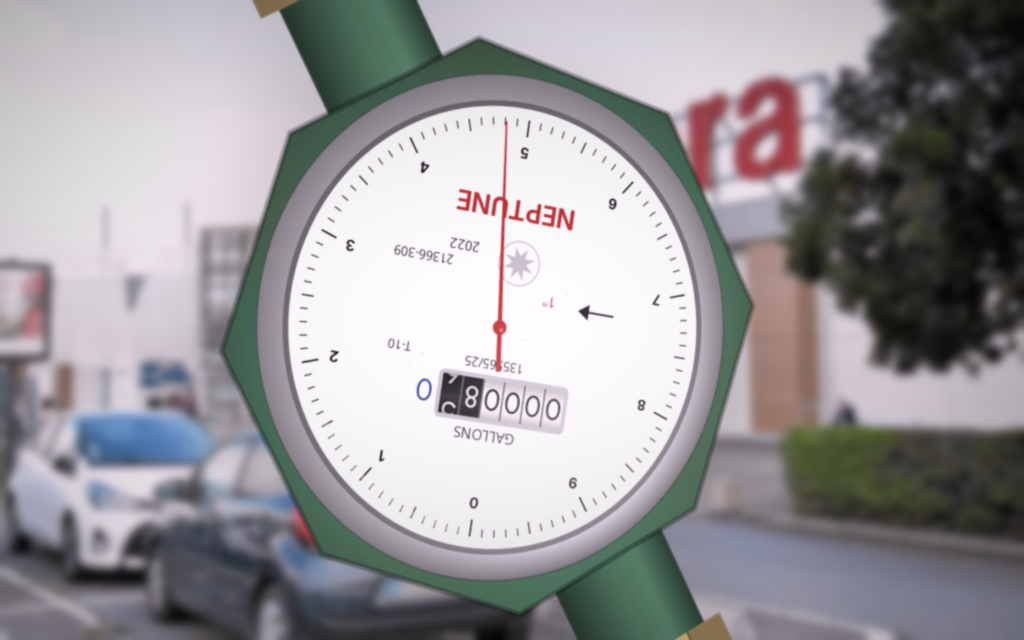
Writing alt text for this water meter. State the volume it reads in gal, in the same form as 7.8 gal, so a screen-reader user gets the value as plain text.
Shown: 854.8 gal
